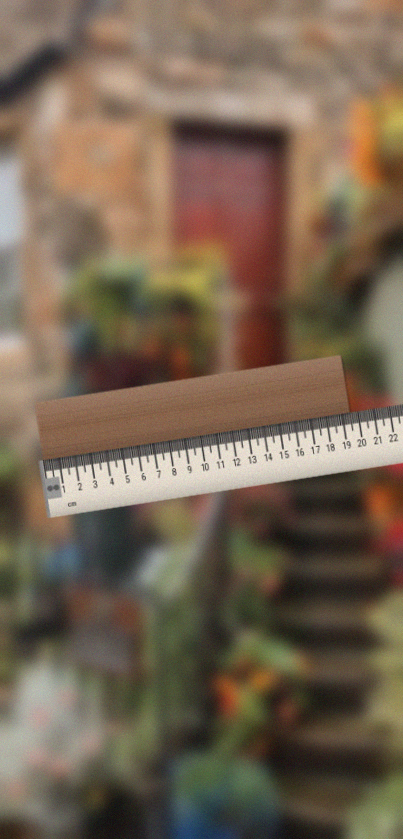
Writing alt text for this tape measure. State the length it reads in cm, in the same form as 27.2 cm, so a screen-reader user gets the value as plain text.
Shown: 19.5 cm
